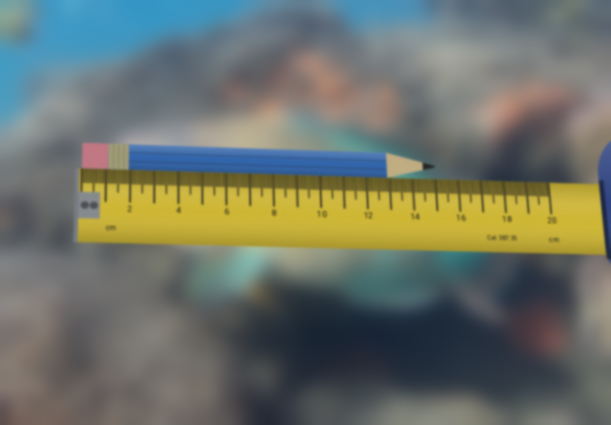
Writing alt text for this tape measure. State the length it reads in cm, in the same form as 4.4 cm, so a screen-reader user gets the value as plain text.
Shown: 15 cm
